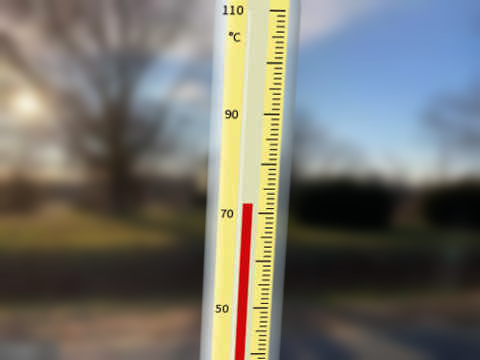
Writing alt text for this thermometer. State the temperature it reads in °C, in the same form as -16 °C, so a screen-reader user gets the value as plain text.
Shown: 72 °C
